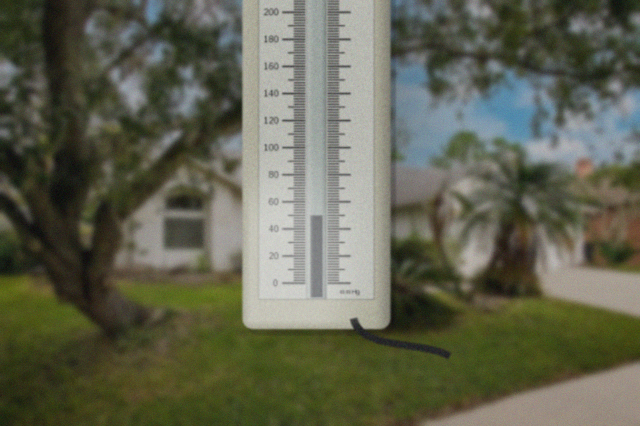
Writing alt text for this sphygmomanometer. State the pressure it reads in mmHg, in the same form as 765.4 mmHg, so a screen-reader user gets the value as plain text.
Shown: 50 mmHg
